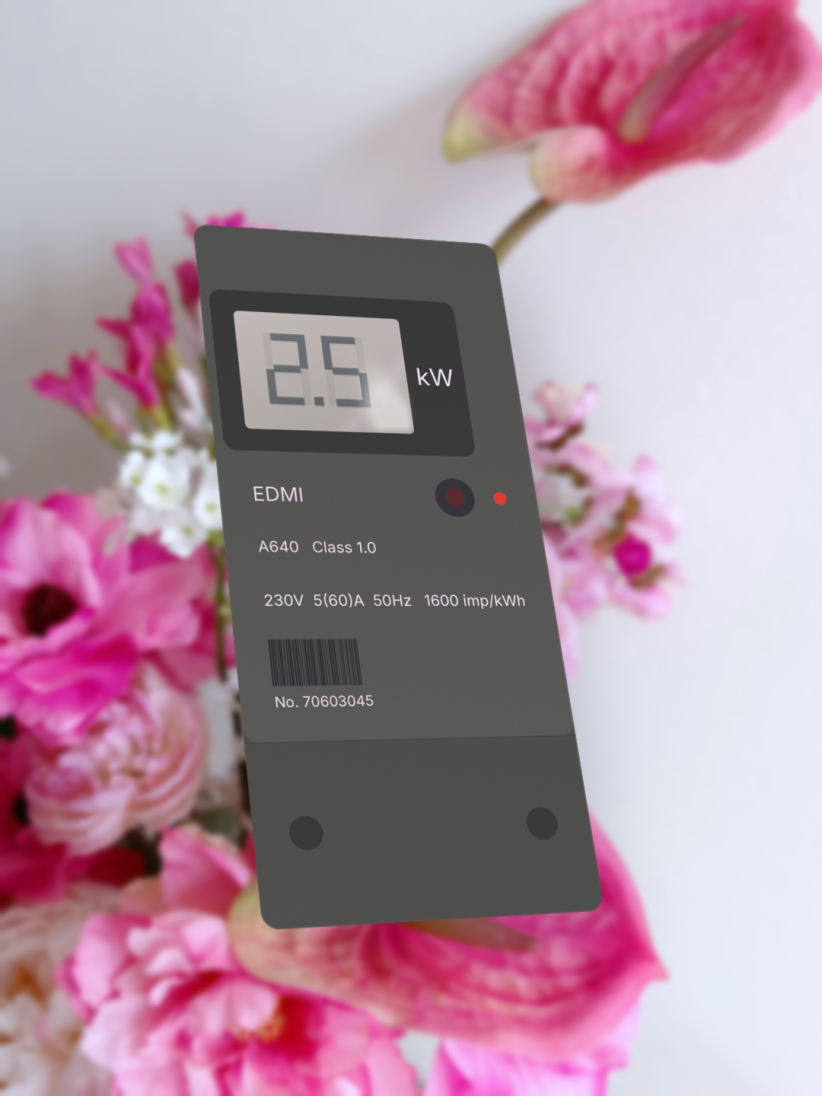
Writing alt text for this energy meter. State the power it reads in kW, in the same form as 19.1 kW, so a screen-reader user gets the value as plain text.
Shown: 2.5 kW
